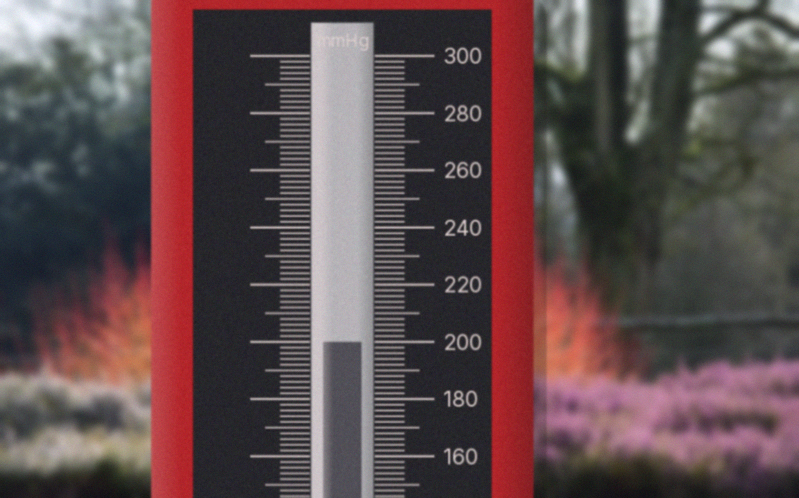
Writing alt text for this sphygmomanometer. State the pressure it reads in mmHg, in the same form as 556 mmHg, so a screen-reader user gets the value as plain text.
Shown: 200 mmHg
